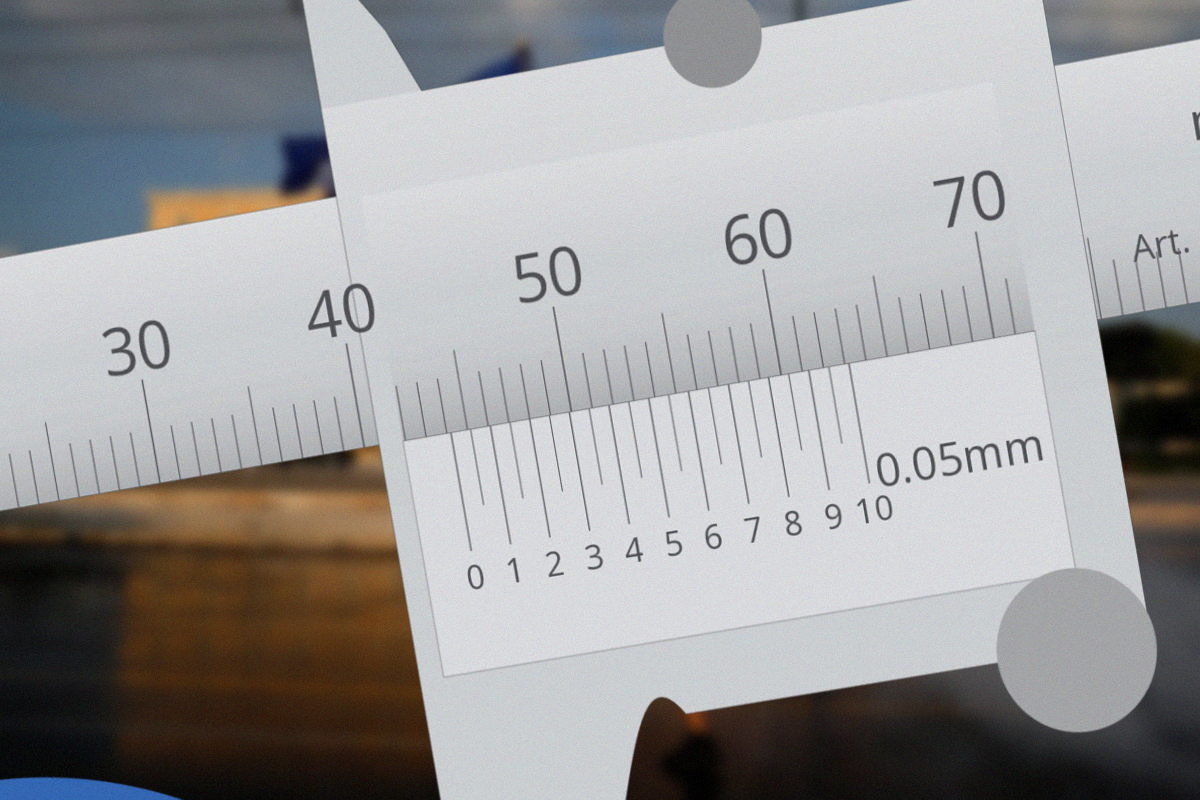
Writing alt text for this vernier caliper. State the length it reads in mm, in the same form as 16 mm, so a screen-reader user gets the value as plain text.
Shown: 44.2 mm
